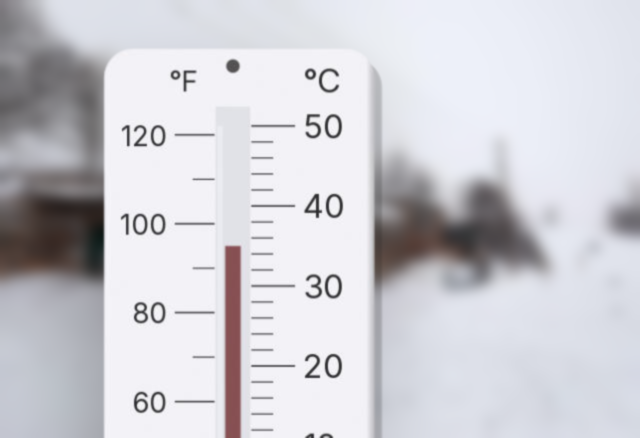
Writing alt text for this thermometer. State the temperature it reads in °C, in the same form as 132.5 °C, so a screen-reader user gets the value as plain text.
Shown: 35 °C
